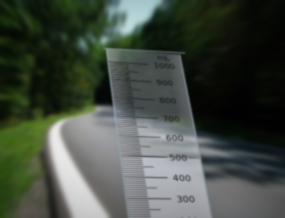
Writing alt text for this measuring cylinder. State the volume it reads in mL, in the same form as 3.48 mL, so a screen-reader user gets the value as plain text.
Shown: 500 mL
